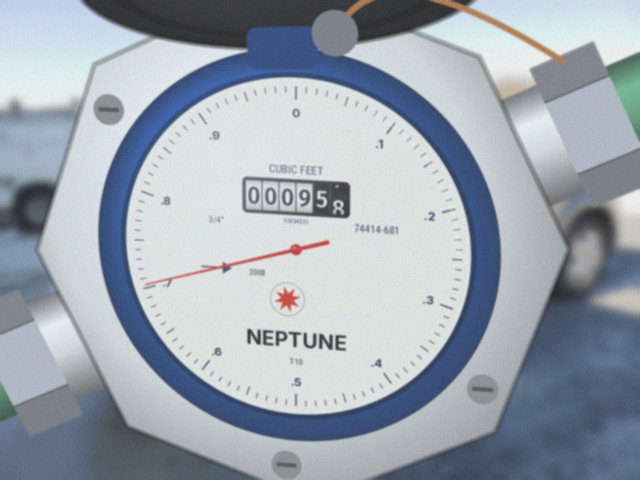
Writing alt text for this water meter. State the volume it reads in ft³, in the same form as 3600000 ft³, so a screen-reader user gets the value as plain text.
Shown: 957.70 ft³
